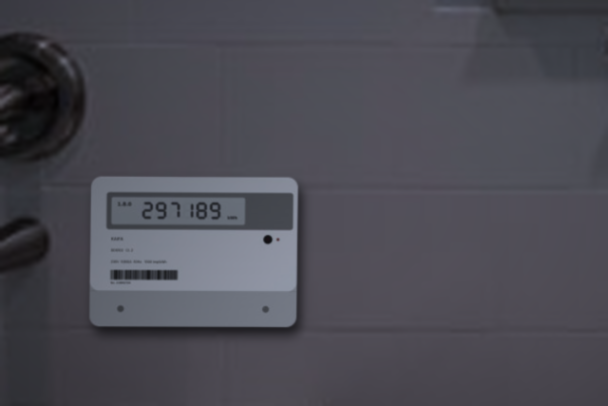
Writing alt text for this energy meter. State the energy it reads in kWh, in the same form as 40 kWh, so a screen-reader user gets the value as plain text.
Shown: 297189 kWh
